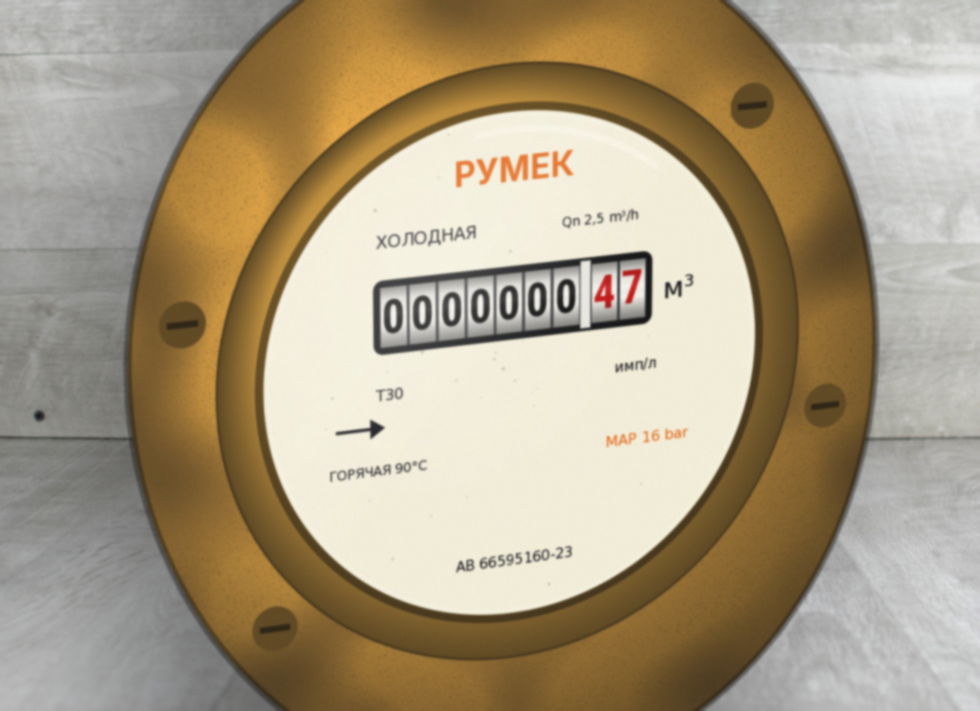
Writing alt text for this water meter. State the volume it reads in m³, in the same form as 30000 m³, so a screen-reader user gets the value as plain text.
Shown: 0.47 m³
